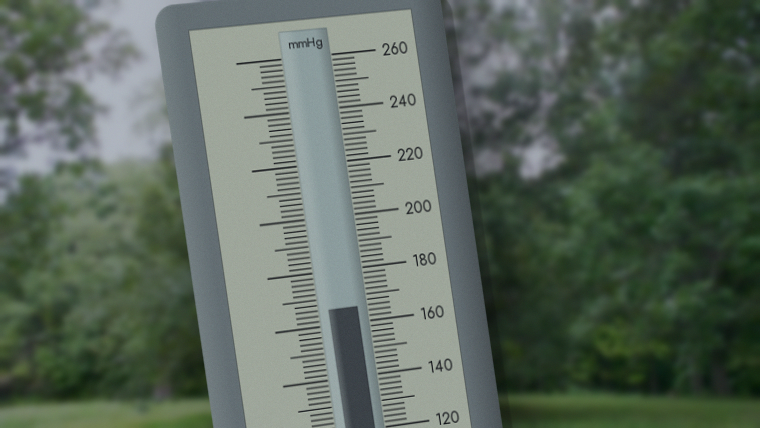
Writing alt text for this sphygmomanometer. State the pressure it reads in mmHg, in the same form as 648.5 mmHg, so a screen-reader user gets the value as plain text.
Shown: 166 mmHg
